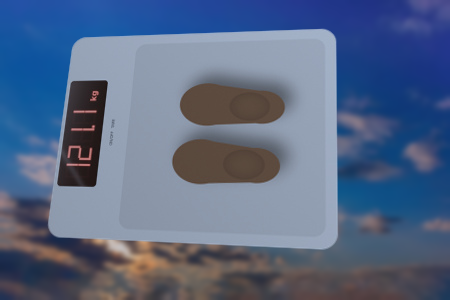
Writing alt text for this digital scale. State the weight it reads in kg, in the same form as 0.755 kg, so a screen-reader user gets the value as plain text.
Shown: 121.1 kg
